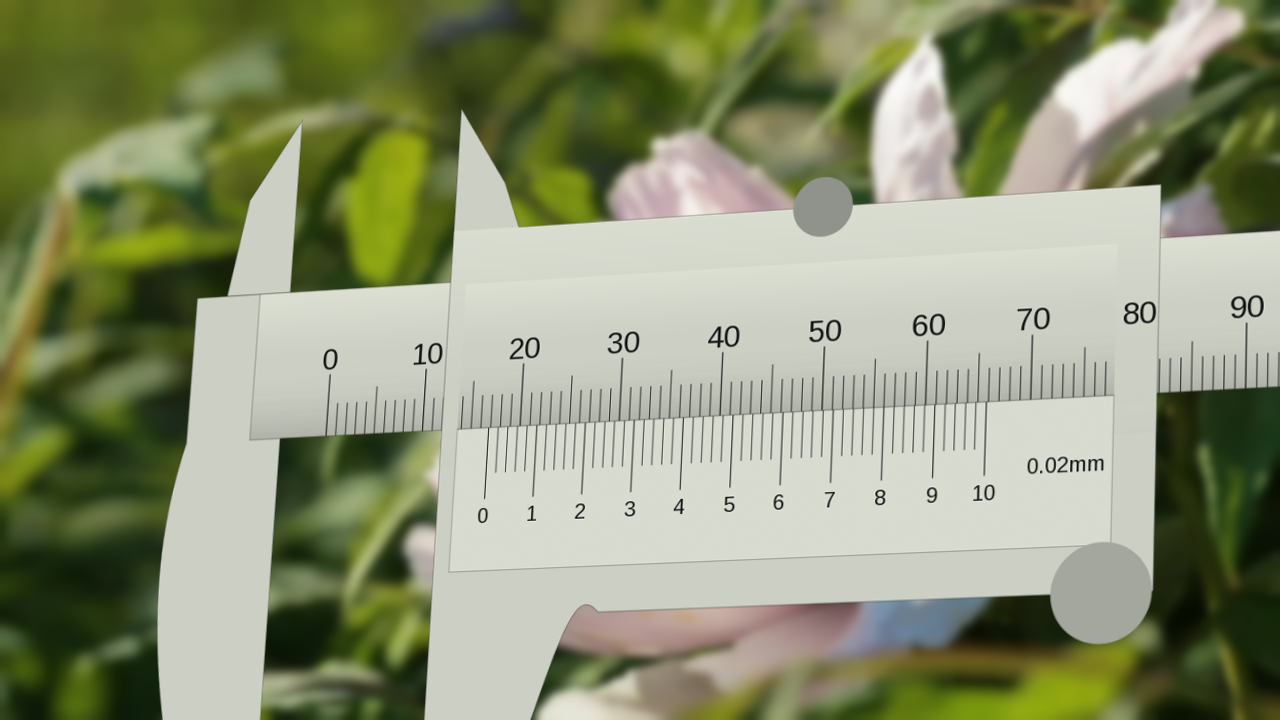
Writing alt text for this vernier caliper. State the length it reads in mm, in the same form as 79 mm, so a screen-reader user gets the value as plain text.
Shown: 16.8 mm
